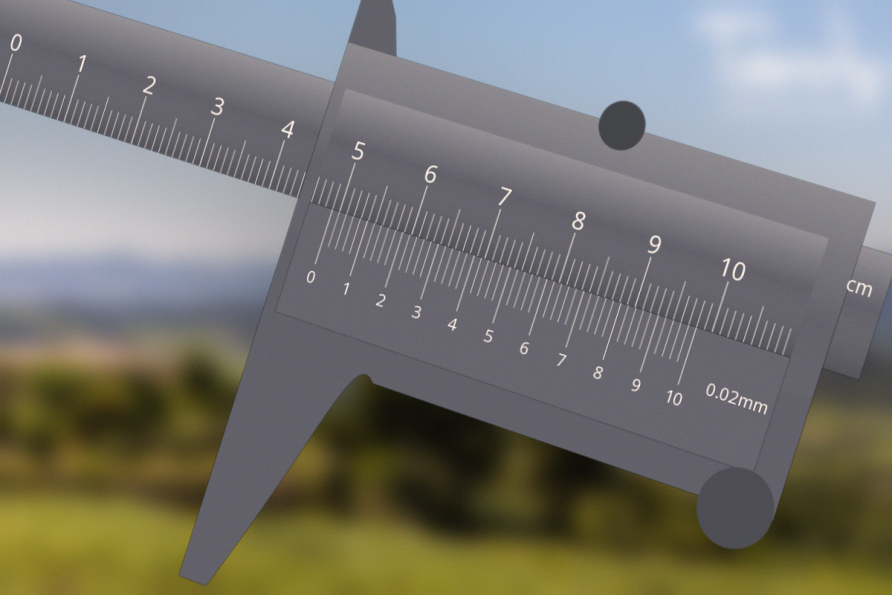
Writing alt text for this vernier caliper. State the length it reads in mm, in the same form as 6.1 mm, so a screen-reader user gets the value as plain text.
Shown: 49.0 mm
